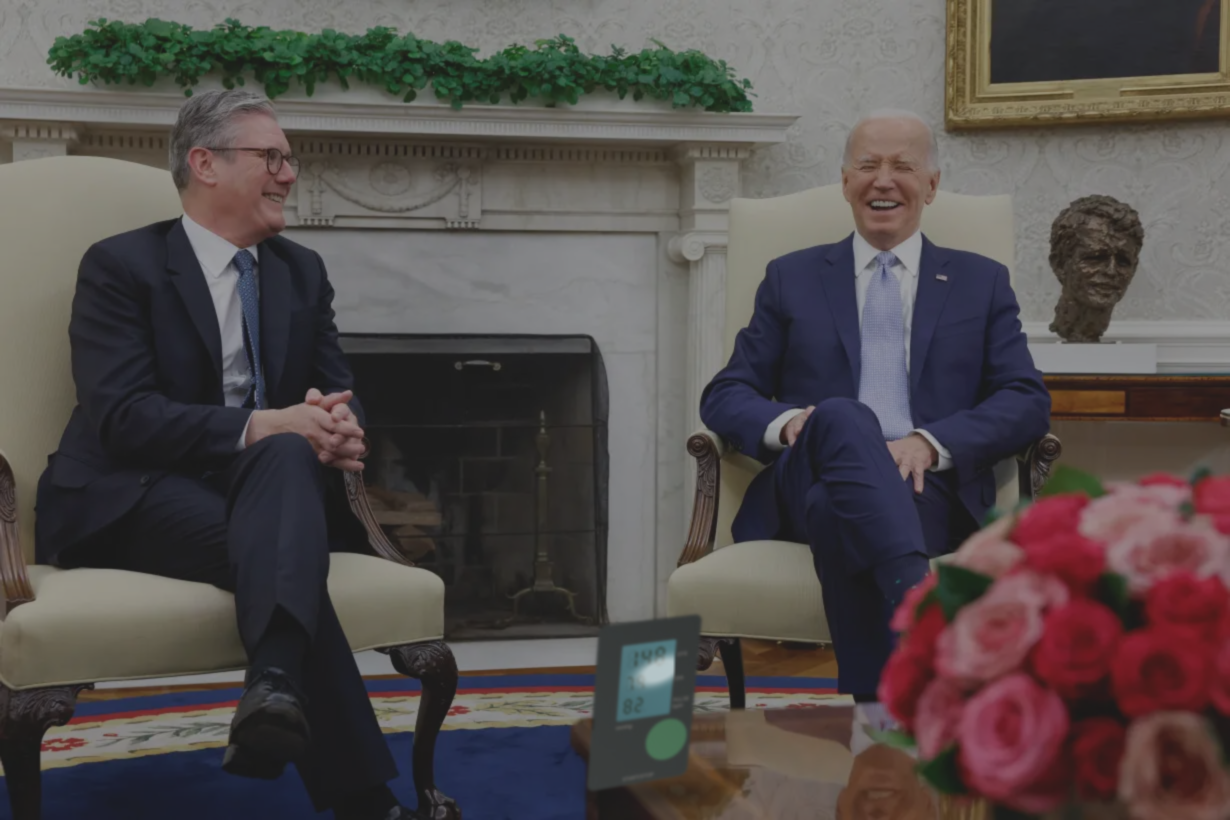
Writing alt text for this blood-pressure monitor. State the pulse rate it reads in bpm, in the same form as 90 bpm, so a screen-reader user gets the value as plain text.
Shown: 82 bpm
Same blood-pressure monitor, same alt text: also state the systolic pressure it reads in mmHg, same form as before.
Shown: 148 mmHg
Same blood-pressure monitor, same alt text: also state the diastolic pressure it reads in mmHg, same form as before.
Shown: 79 mmHg
